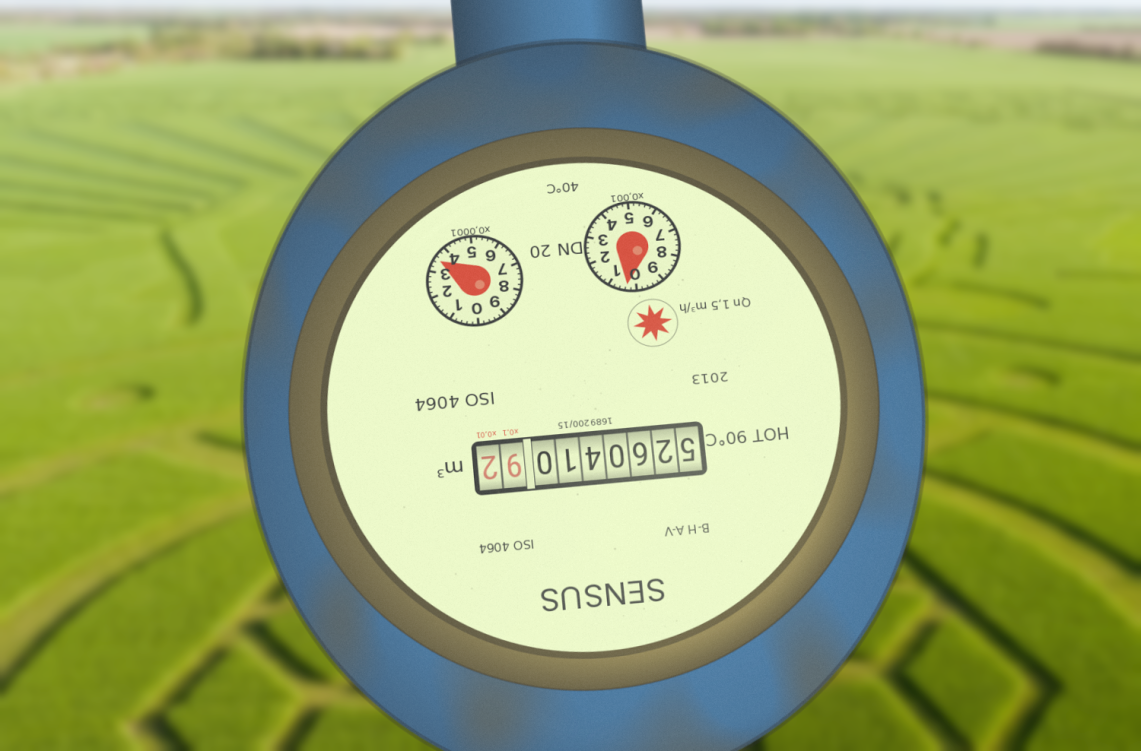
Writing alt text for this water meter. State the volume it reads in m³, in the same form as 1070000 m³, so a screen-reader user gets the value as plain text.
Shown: 5260410.9203 m³
